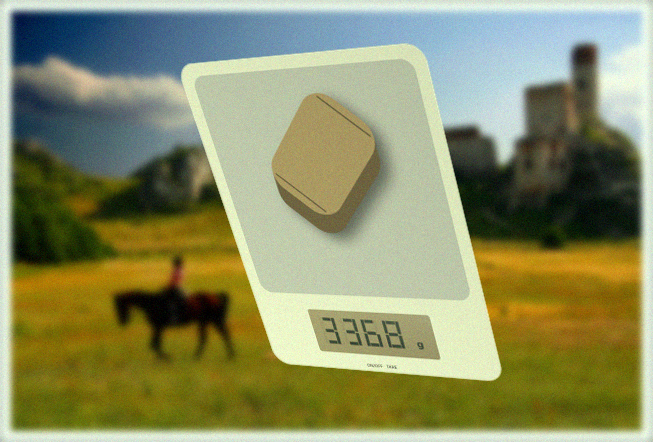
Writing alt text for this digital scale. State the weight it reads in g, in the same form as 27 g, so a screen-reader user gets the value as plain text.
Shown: 3368 g
